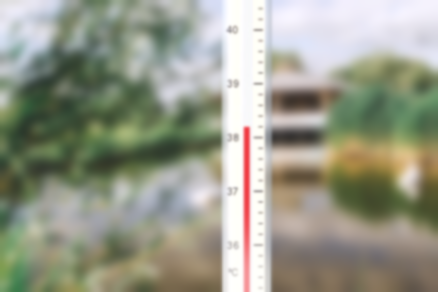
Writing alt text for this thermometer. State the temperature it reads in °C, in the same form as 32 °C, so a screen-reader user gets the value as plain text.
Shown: 38.2 °C
